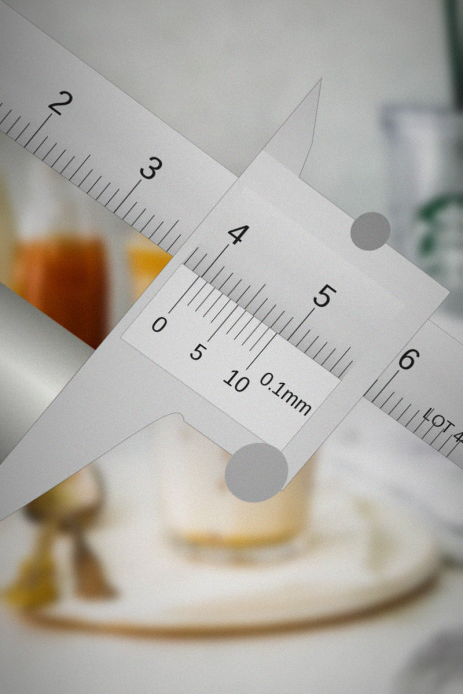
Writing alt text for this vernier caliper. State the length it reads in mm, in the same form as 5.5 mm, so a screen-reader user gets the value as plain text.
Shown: 39.8 mm
